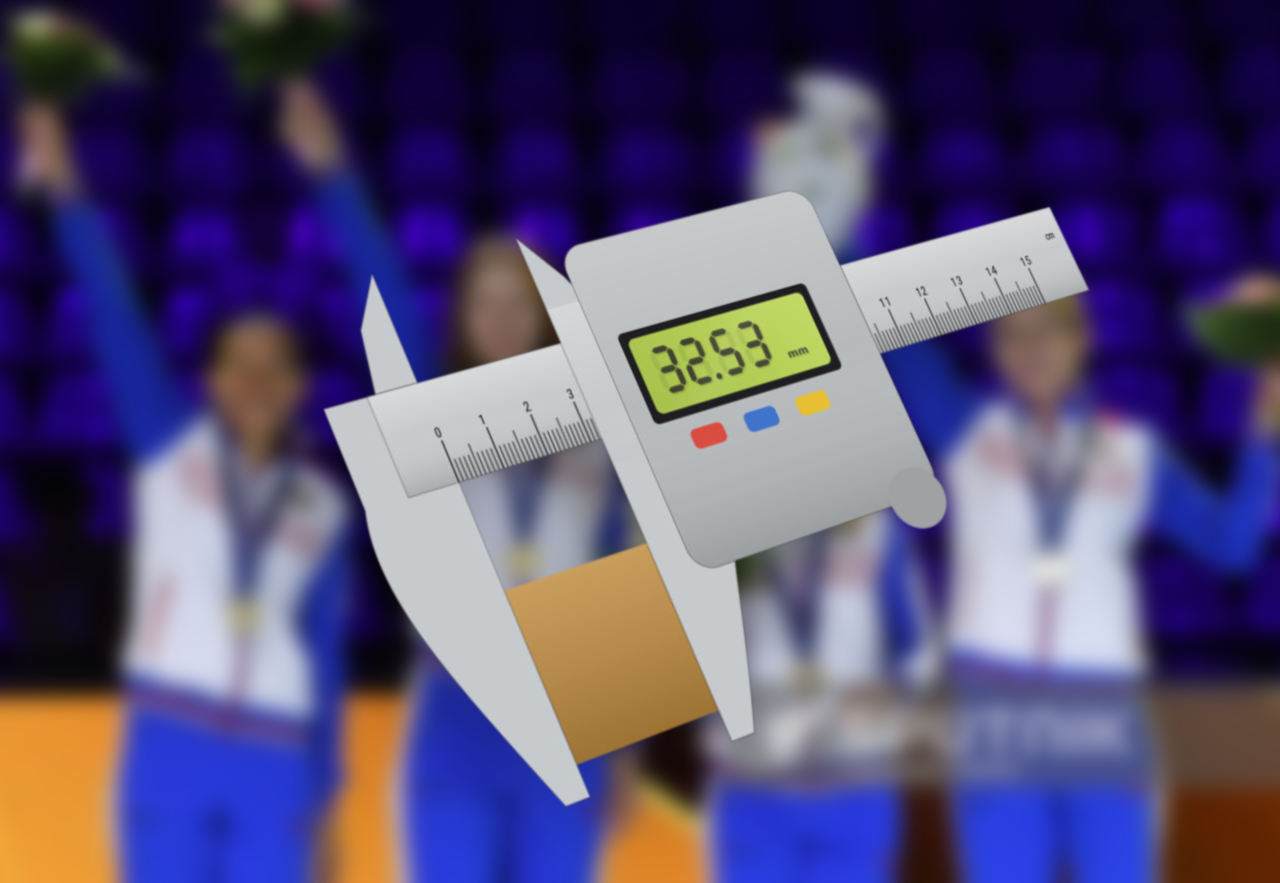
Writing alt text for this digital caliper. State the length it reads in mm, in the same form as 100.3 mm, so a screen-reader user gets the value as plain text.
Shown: 32.53 mm
